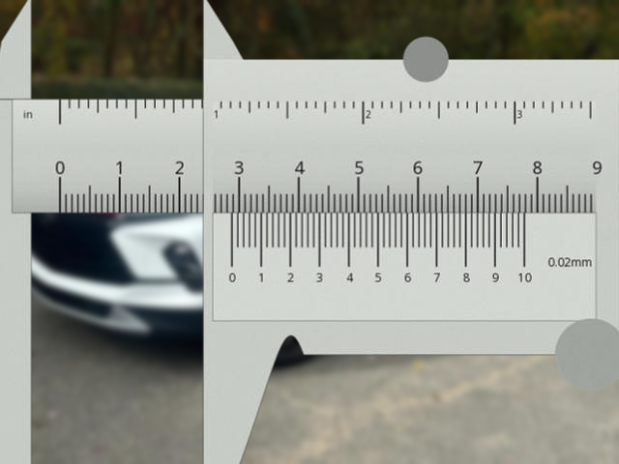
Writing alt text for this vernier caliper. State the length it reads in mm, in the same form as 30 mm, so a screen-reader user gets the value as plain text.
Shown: 28.8 mm
